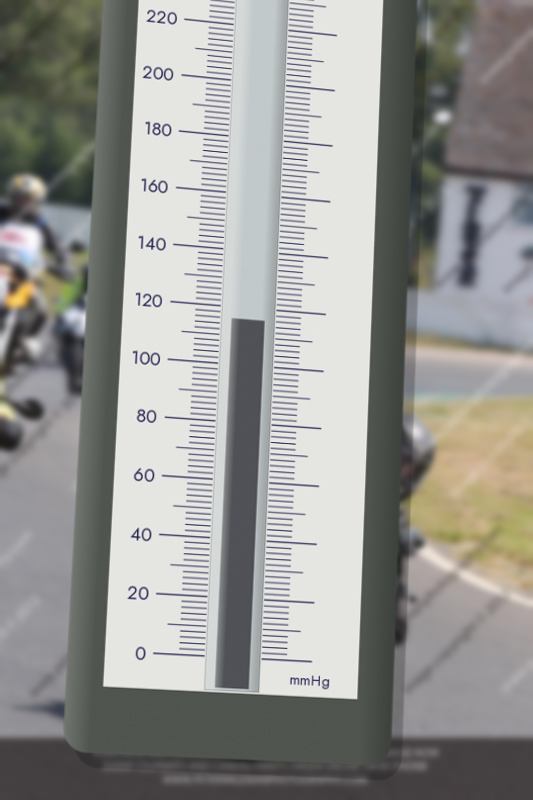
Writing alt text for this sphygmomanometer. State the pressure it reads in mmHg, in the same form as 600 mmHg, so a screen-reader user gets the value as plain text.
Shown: 116 mmHg
